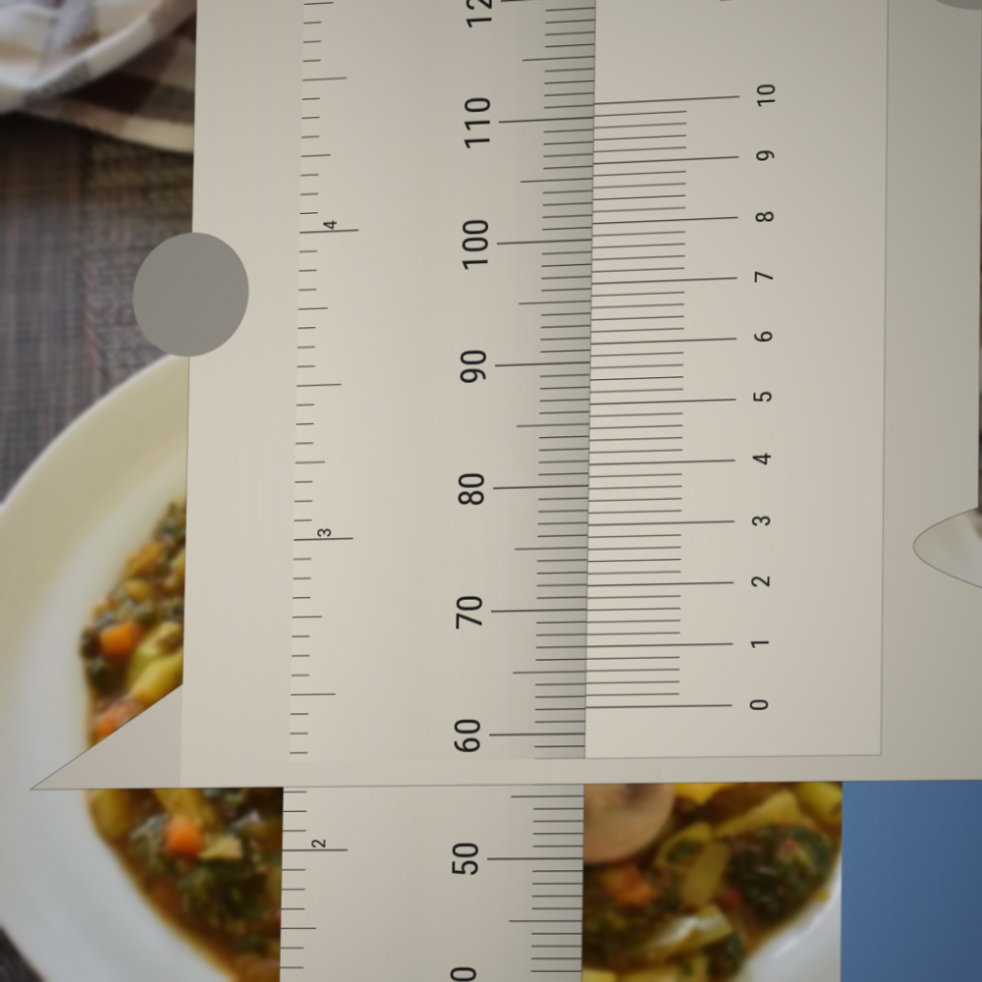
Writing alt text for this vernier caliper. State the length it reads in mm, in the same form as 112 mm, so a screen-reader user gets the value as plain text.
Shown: 62.1 mm
